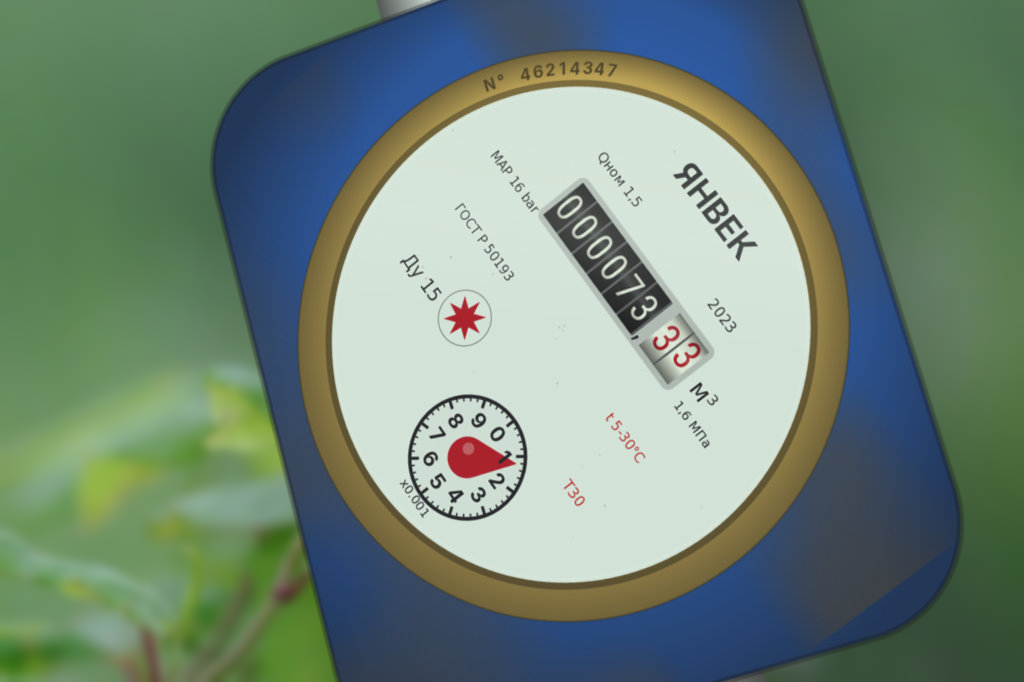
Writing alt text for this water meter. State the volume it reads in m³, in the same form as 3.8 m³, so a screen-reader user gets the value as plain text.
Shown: 73.331 m³
